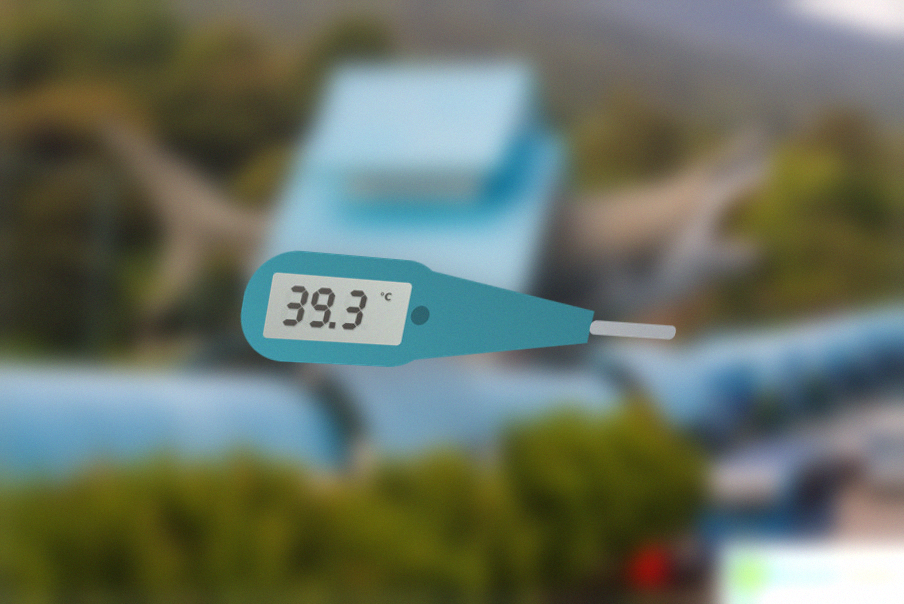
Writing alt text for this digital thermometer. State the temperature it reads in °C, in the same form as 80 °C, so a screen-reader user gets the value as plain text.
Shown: 39.3 °C
